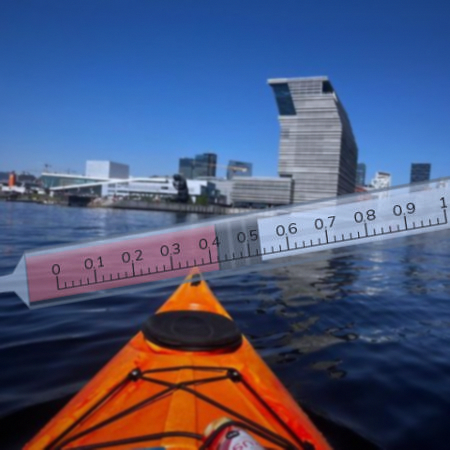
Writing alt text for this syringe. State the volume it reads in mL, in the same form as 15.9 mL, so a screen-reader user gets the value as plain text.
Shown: 0.42 mL
